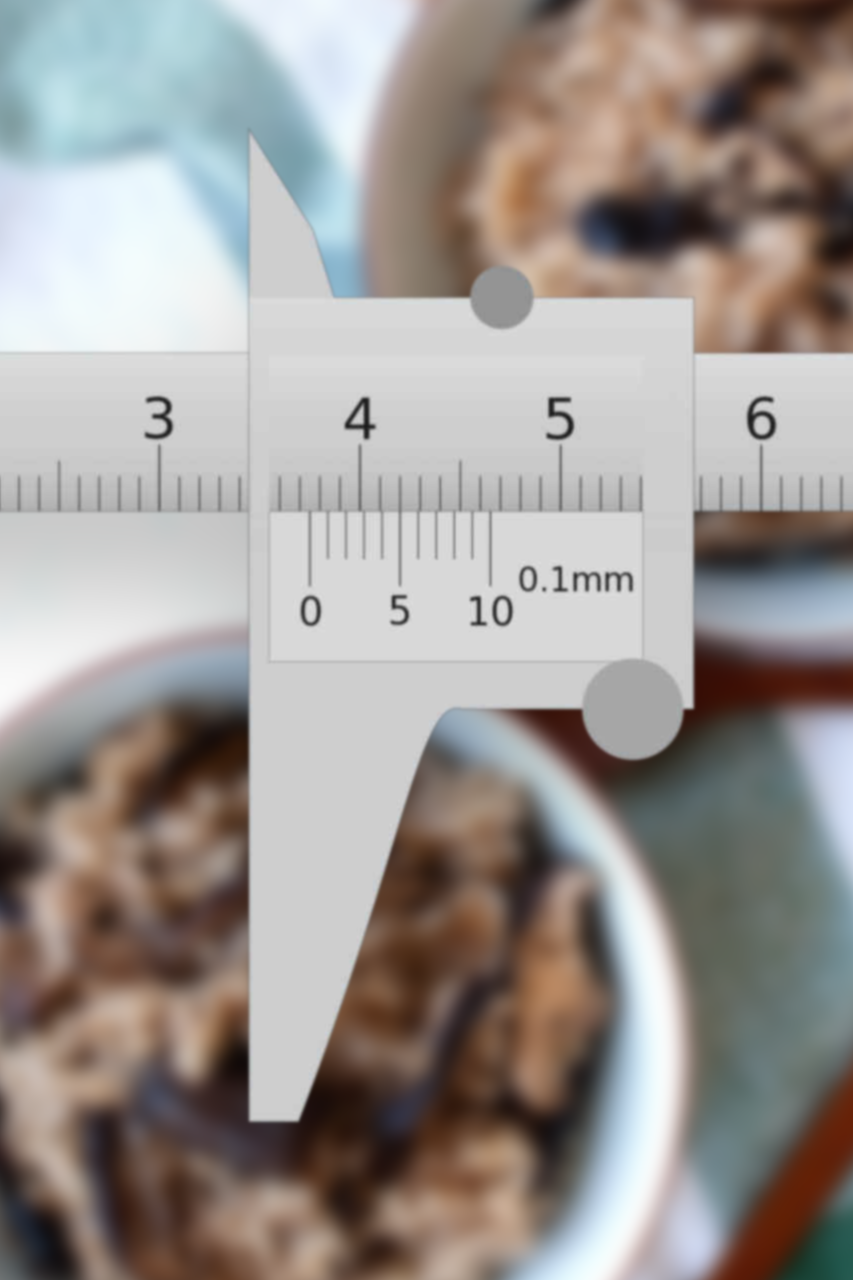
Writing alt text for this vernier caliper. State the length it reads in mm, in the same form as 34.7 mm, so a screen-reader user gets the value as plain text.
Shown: 37.5 mm
